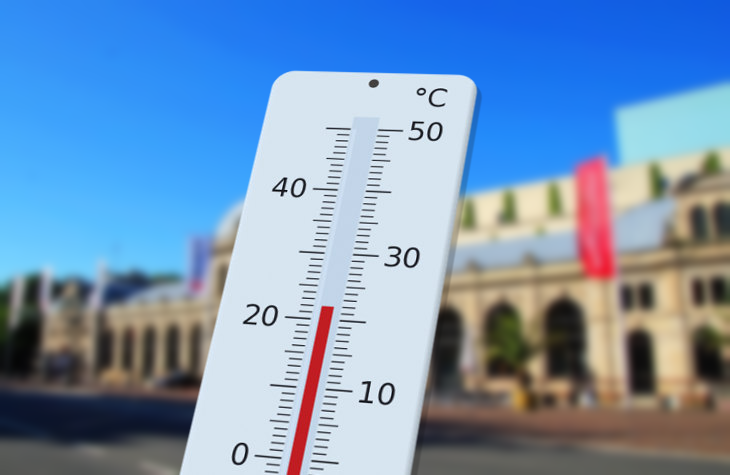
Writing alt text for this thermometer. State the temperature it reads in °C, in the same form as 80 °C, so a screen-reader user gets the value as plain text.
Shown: 22 °C
